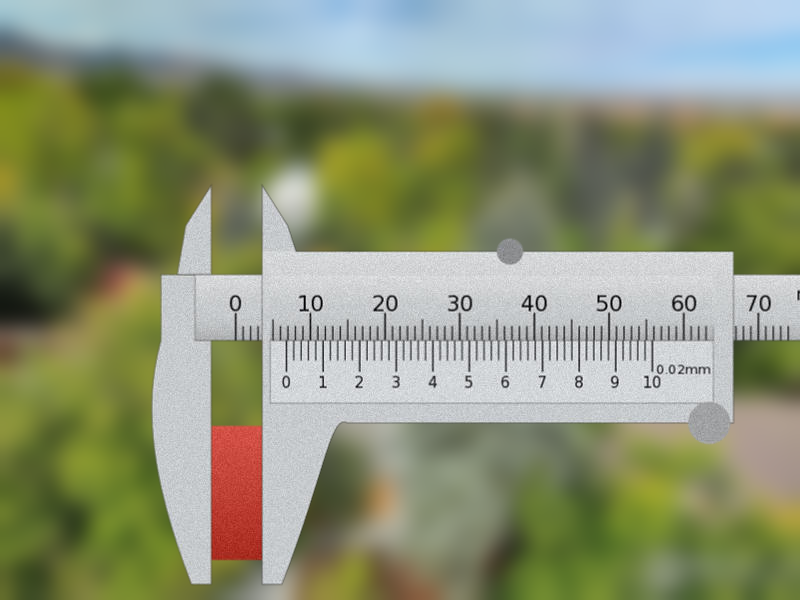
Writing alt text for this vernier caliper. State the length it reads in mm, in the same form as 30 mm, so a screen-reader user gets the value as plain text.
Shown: 6.8 mm
